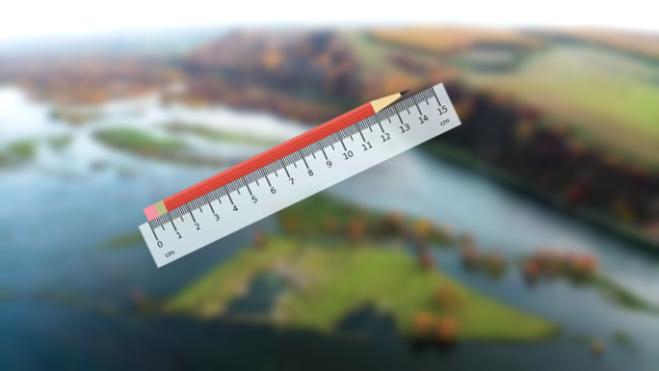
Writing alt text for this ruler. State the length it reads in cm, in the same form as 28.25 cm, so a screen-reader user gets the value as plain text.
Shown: 14 cm
